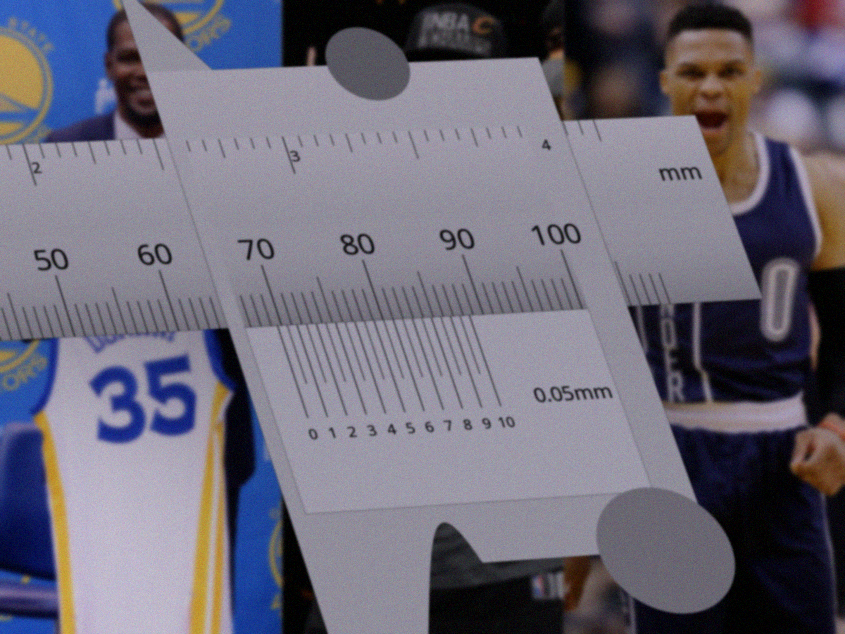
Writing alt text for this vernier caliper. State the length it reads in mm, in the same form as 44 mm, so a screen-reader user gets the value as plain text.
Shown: 69.6 mm
